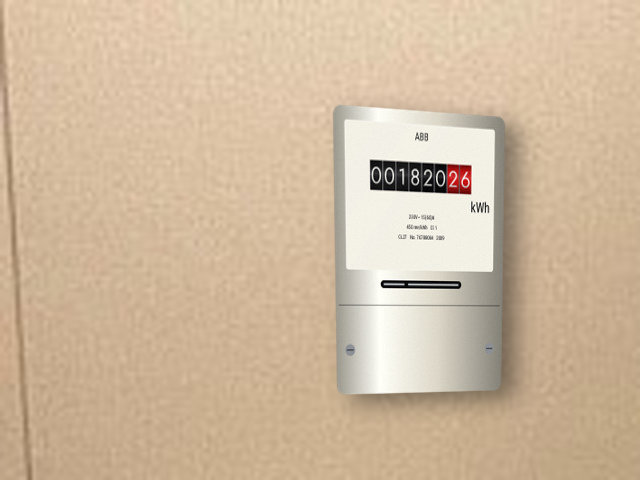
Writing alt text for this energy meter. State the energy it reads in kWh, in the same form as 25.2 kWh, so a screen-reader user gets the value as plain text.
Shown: 1820.26 kWh
